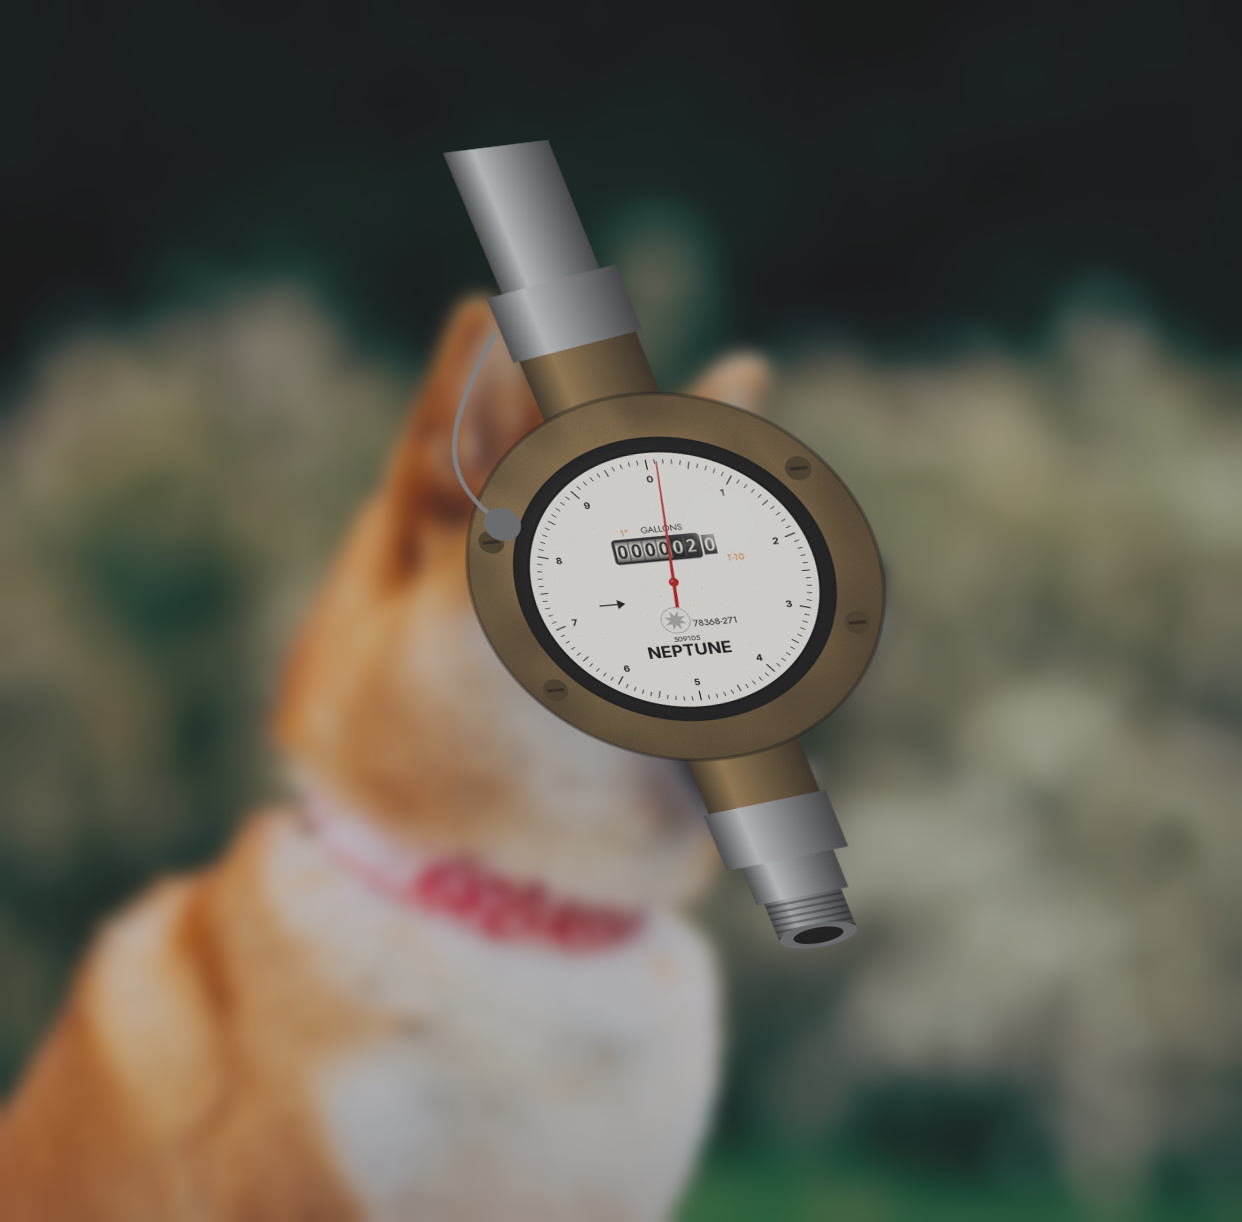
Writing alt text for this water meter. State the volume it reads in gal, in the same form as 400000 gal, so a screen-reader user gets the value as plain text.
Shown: 20.1 gal
